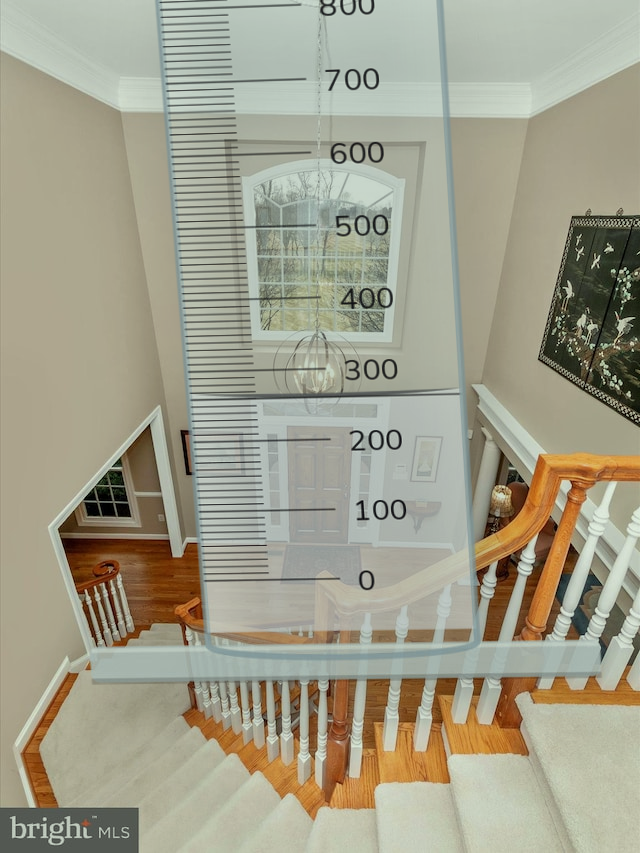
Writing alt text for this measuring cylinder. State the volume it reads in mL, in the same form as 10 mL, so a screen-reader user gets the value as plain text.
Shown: 260 mL
